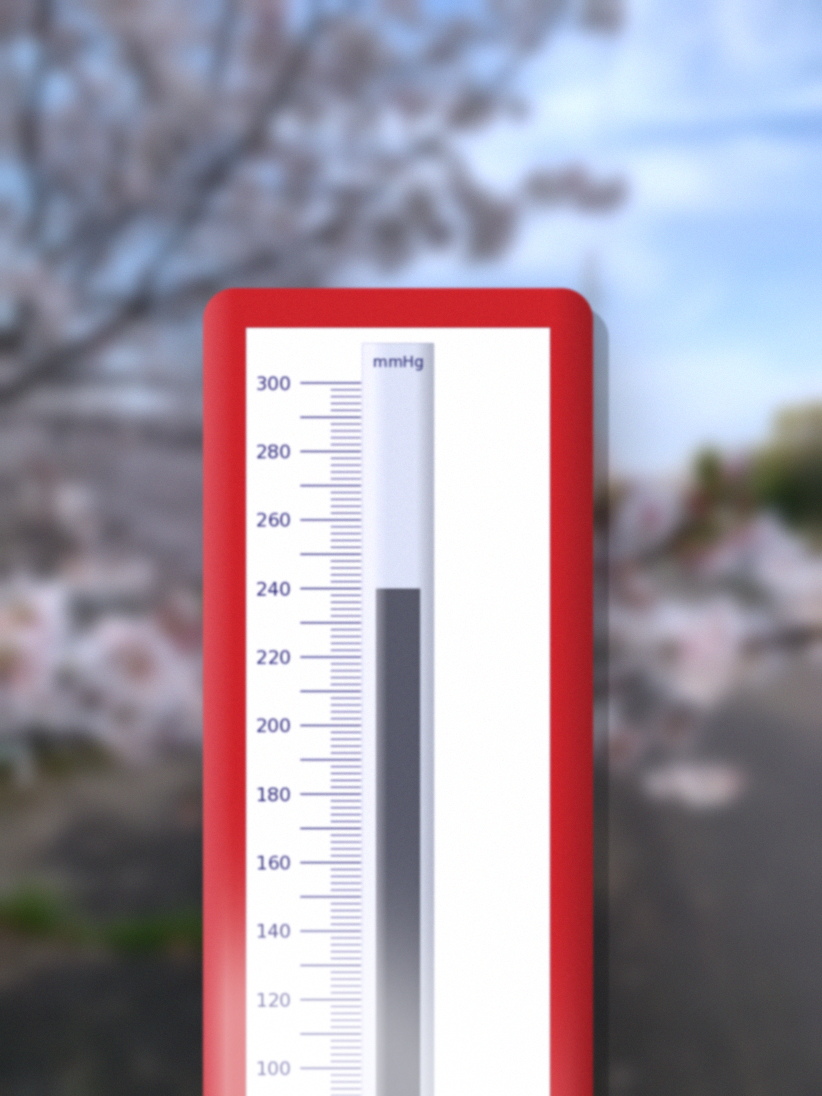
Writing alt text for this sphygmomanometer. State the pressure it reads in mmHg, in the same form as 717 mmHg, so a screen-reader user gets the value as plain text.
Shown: 240 mmHg
